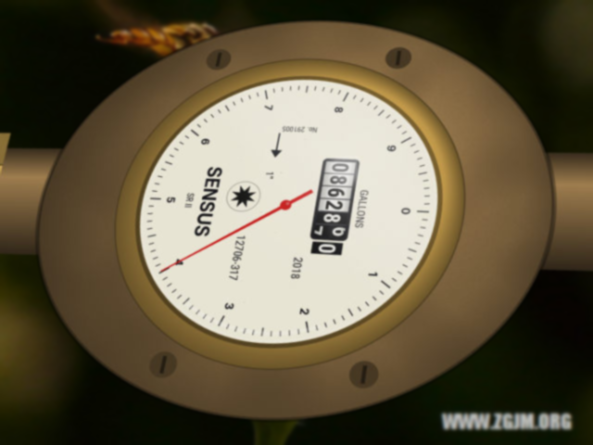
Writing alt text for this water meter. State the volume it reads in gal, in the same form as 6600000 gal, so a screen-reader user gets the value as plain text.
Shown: 862864.0 gal
